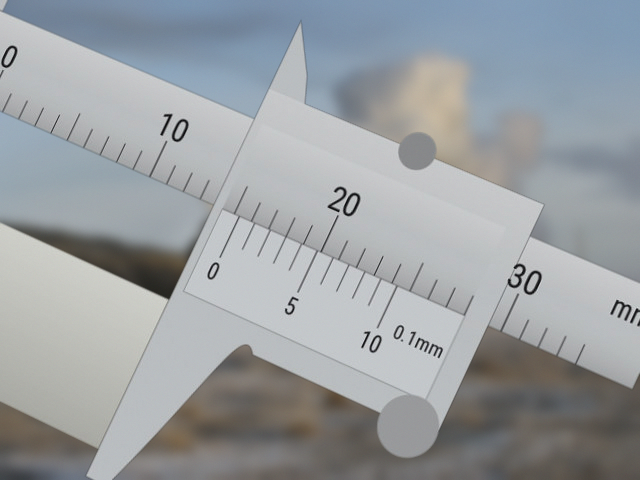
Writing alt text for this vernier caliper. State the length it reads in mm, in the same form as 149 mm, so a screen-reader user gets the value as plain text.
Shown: 15.3 mm
